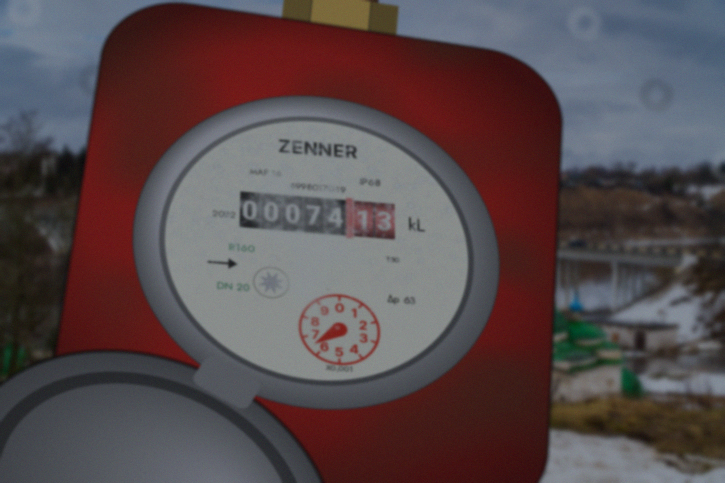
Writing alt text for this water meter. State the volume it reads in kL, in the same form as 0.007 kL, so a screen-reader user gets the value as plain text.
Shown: 74.136 kL
